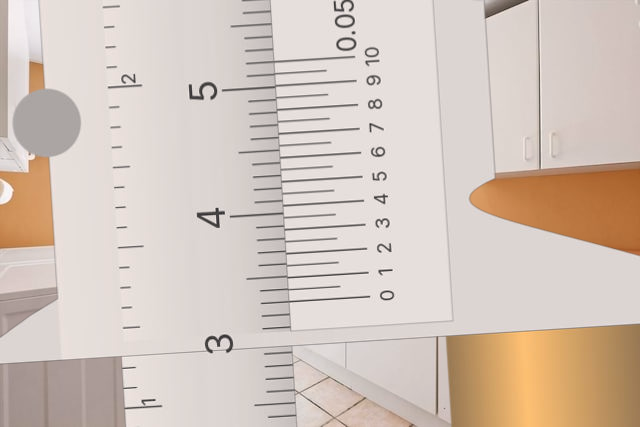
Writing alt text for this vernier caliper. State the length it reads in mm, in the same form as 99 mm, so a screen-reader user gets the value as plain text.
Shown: 33.0 mm
